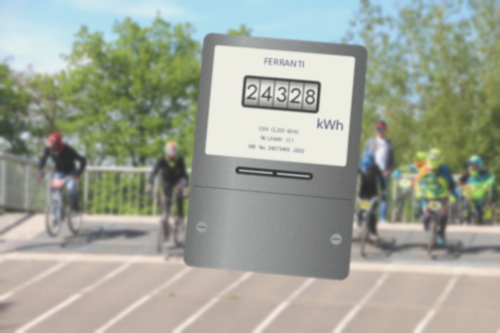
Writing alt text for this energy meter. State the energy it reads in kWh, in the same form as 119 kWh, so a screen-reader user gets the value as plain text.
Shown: 24328 kWh
